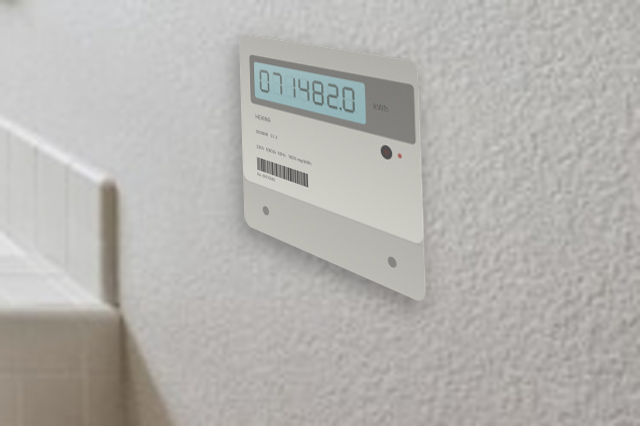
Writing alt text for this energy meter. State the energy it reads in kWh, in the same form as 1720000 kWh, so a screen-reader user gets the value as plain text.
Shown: 71482.0 kWh
